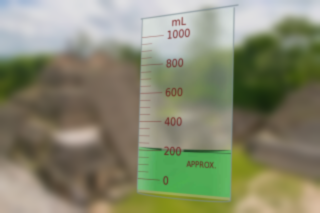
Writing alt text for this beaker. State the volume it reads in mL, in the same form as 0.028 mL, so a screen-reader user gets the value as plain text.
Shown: 200 mL
